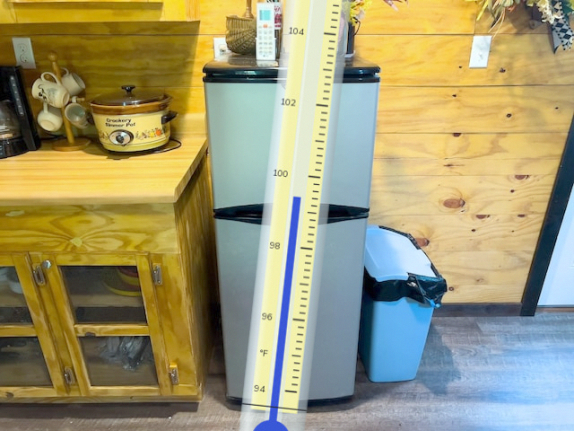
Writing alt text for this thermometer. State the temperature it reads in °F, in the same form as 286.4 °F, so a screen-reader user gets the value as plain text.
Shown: 99.4 °F
